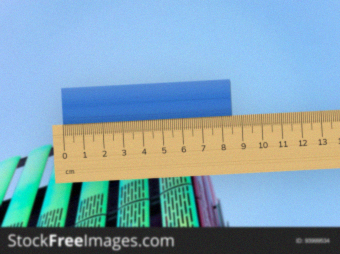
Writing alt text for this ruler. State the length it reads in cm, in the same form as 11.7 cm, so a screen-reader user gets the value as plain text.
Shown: 8.5 cm
